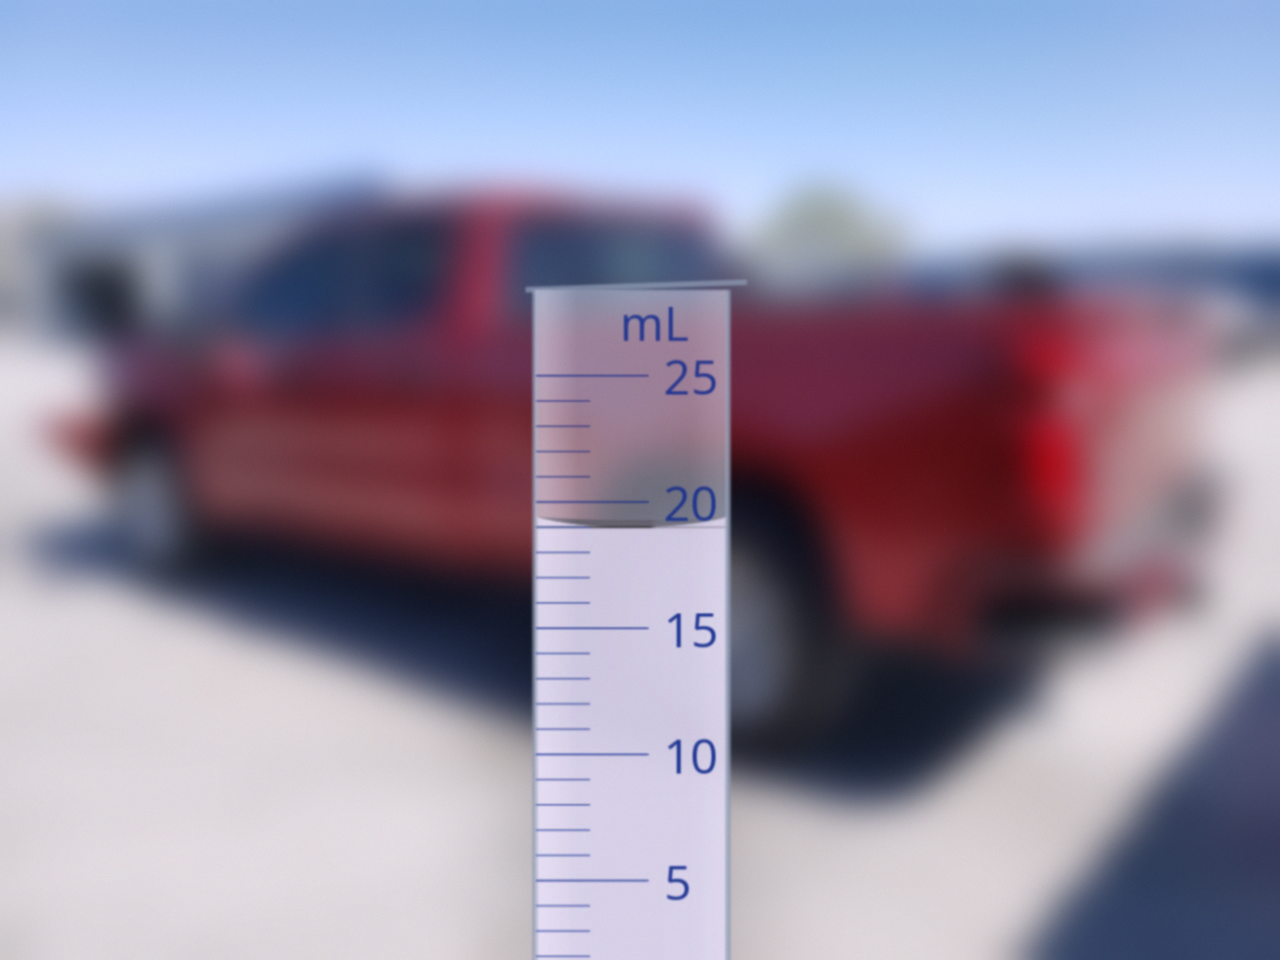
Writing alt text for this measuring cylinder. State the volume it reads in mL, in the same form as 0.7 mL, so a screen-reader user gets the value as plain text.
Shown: 19 mL
